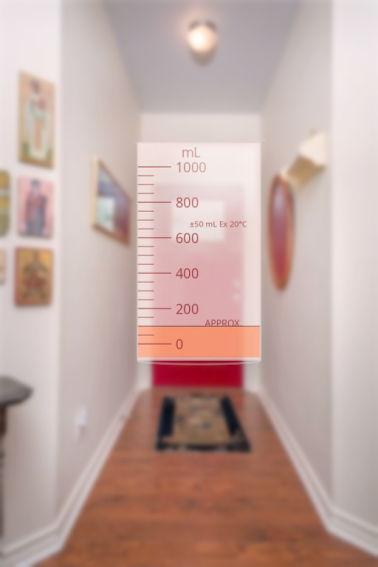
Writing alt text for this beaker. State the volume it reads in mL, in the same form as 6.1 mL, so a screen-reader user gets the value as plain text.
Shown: 100 mL
